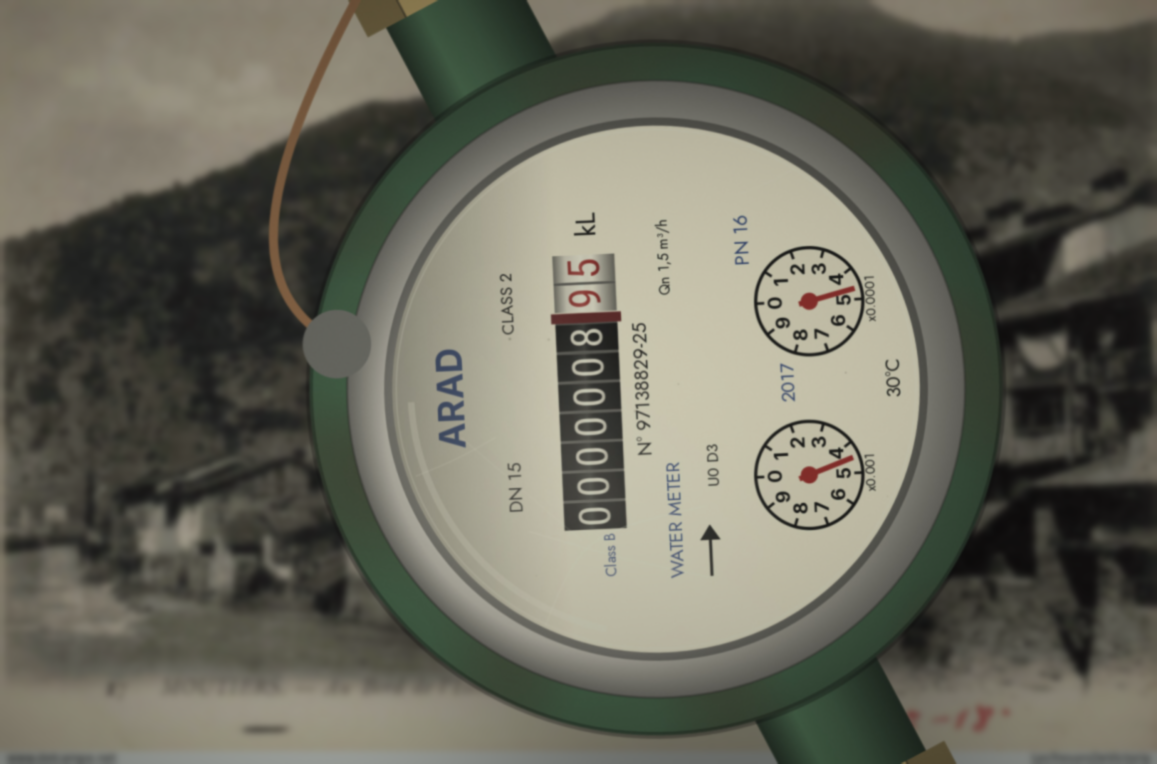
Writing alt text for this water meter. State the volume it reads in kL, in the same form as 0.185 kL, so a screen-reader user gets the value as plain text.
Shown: 8.9544 kL
